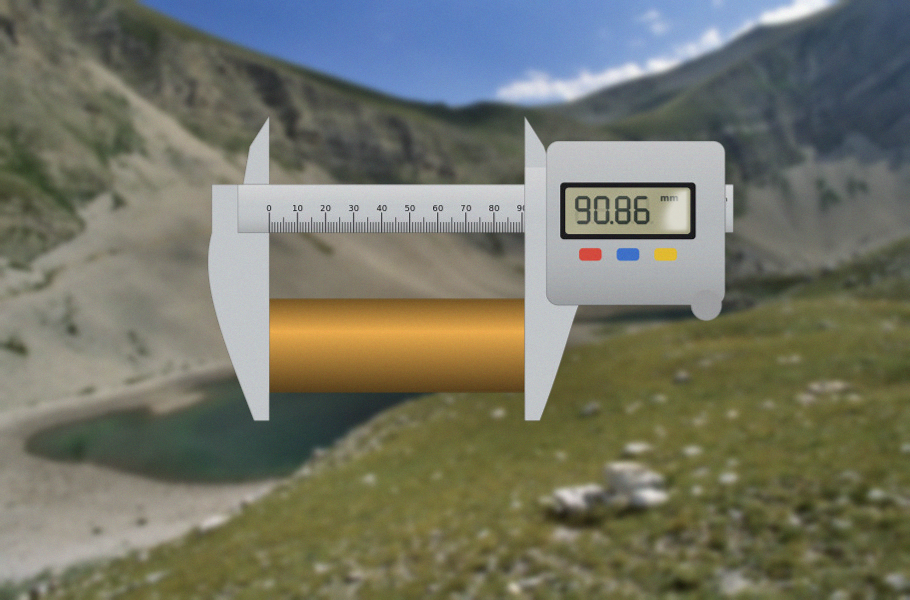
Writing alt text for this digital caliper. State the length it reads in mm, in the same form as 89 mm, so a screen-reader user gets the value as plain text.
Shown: 90.86 mm
